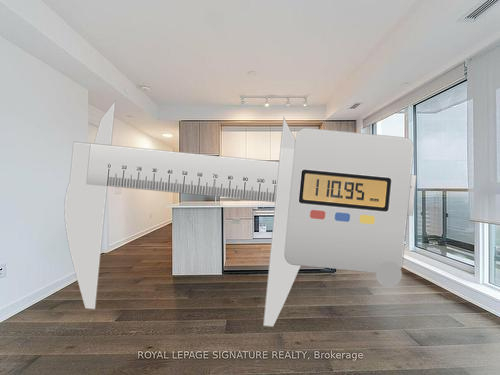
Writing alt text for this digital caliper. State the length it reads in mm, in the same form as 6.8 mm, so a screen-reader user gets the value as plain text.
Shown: 110.95 mm
